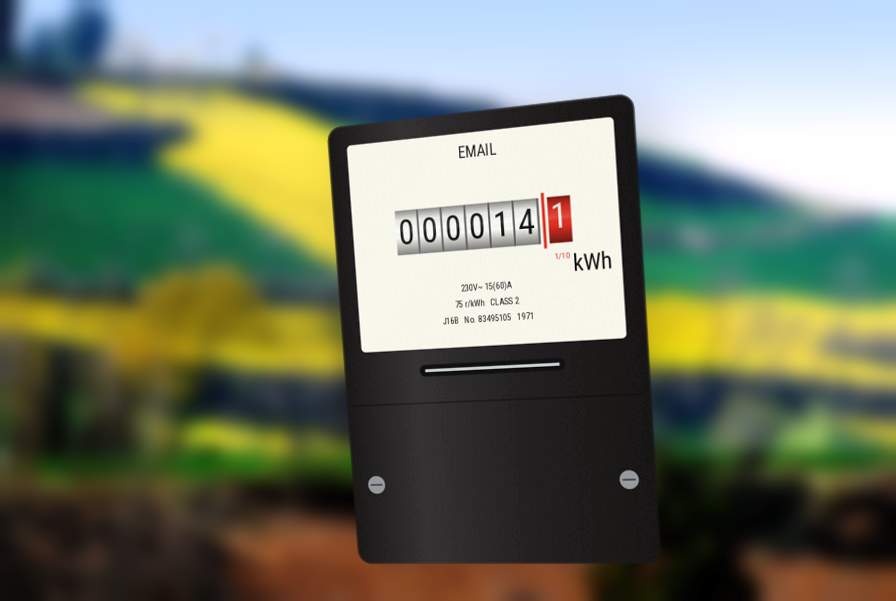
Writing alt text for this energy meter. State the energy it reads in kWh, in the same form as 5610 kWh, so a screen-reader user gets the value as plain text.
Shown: 14.1 kWh
